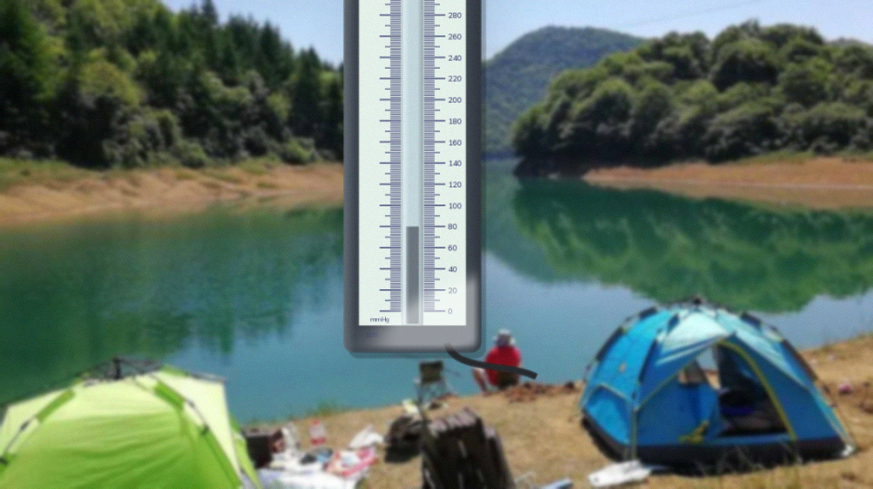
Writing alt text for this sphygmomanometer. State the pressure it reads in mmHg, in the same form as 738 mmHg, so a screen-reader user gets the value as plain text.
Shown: 80 mmHg
